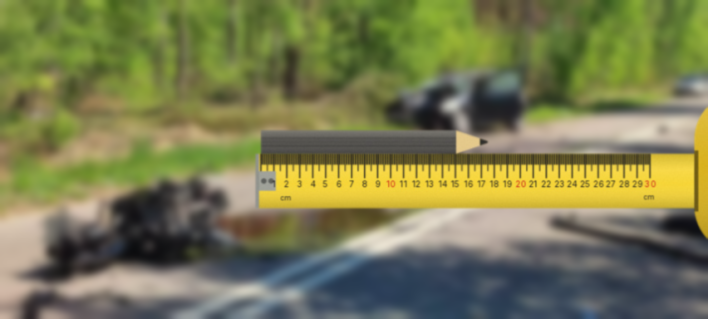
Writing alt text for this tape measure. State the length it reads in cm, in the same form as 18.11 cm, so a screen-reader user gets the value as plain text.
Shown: 17.5 cm
